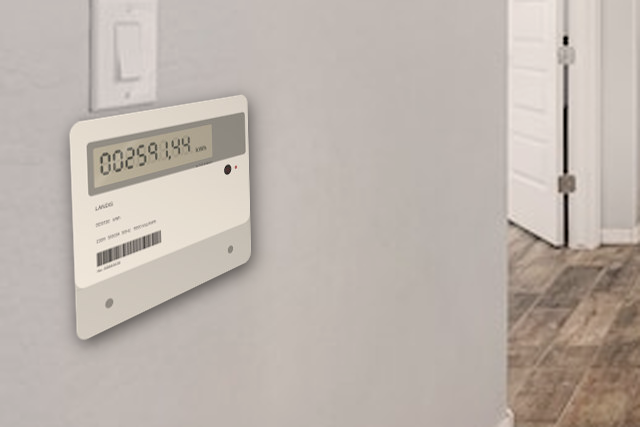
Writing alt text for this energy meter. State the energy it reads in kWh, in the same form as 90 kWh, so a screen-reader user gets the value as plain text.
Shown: 2591.44 kWh
